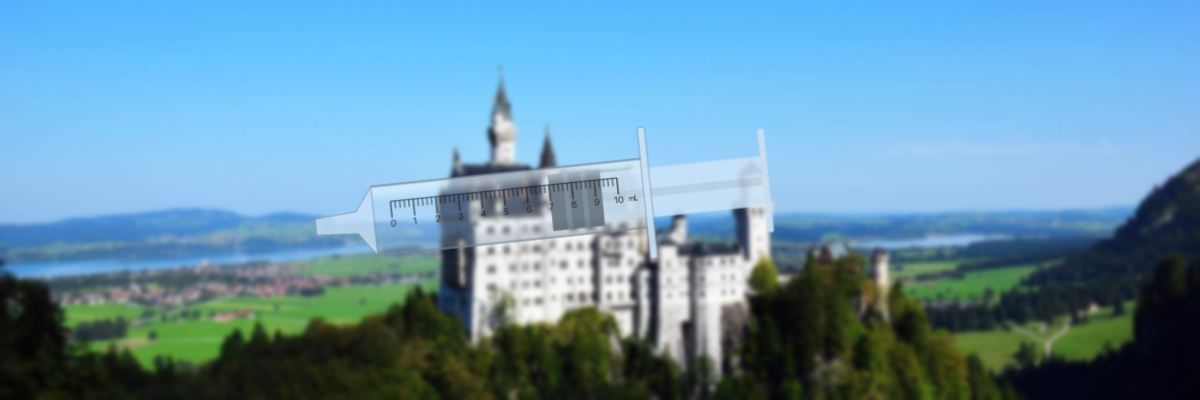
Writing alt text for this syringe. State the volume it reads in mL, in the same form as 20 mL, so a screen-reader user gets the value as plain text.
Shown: 7 mL
